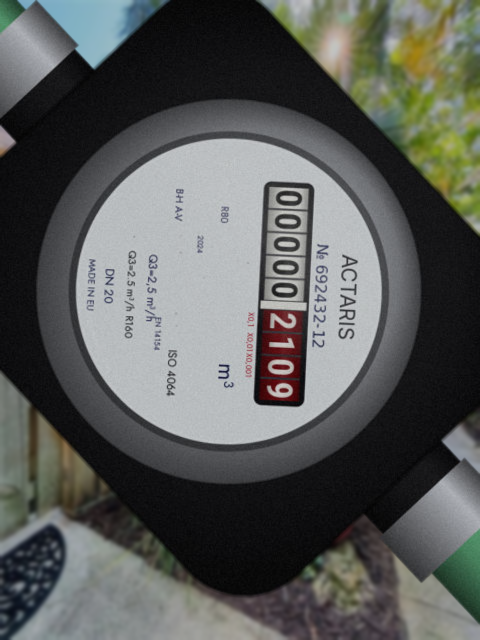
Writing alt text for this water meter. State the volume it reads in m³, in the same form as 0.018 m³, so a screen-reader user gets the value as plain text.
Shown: 0.2109 m³
